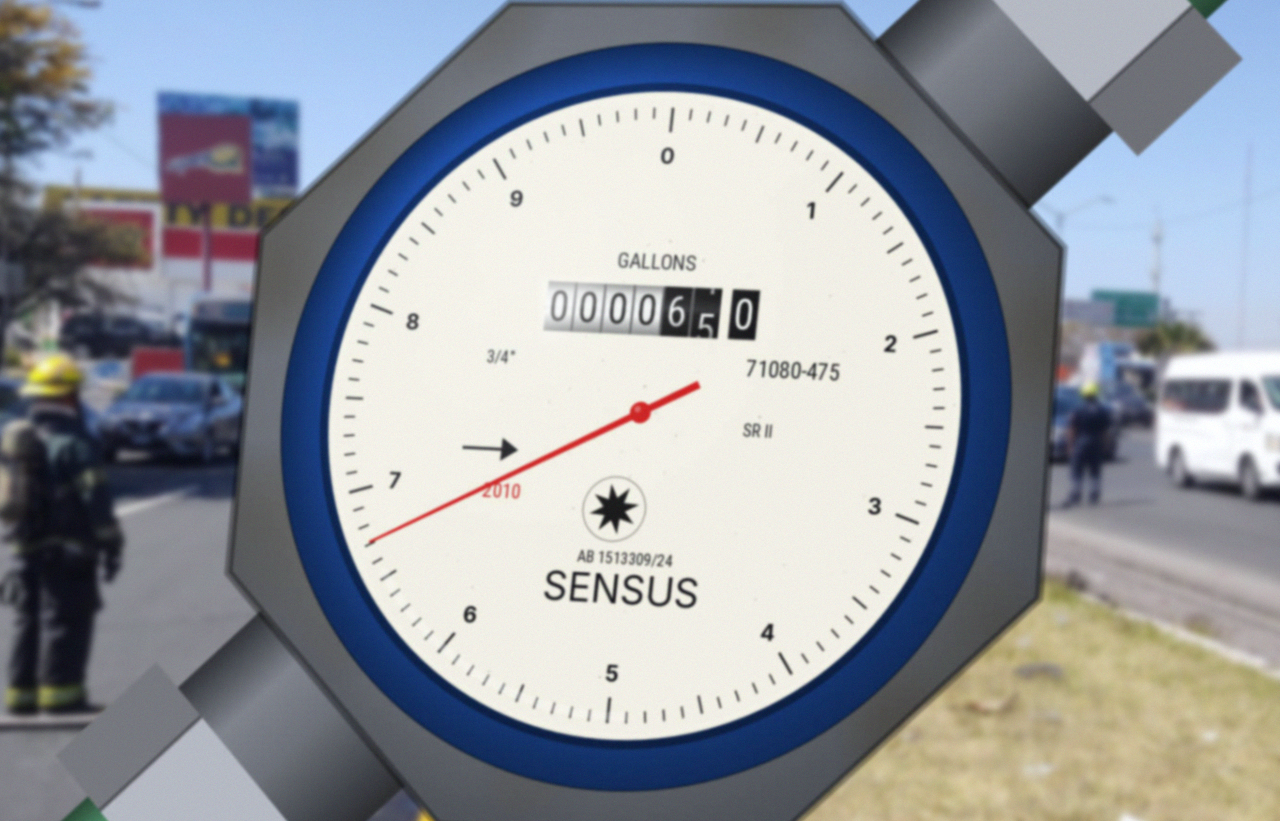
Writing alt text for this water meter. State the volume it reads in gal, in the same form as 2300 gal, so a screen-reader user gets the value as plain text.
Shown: 646.7 gal
